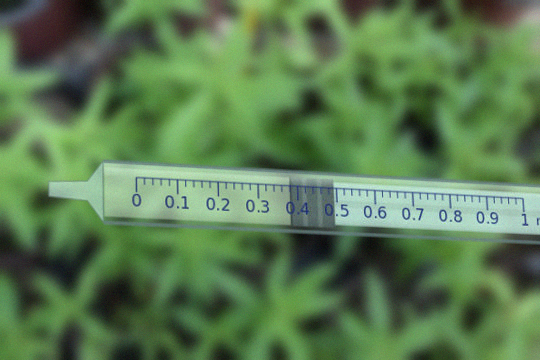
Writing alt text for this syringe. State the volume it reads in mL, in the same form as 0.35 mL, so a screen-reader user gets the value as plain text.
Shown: 0.38 mL
